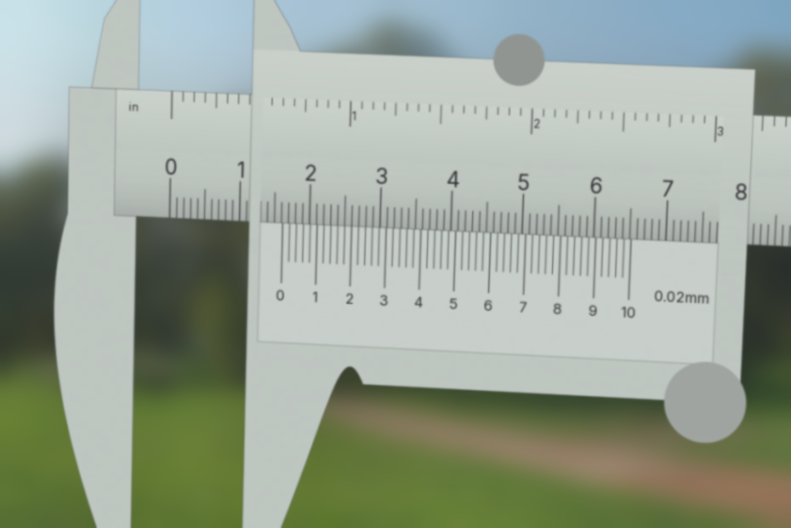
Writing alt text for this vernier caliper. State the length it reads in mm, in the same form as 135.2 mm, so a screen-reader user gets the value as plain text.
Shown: 16.2 mm
